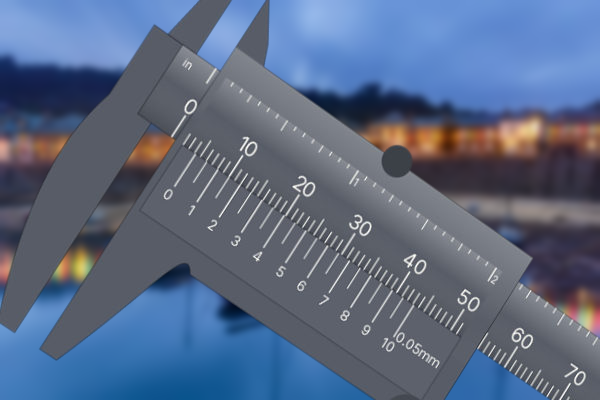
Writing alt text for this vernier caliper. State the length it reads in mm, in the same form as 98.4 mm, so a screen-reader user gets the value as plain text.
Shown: 4.2 mm
